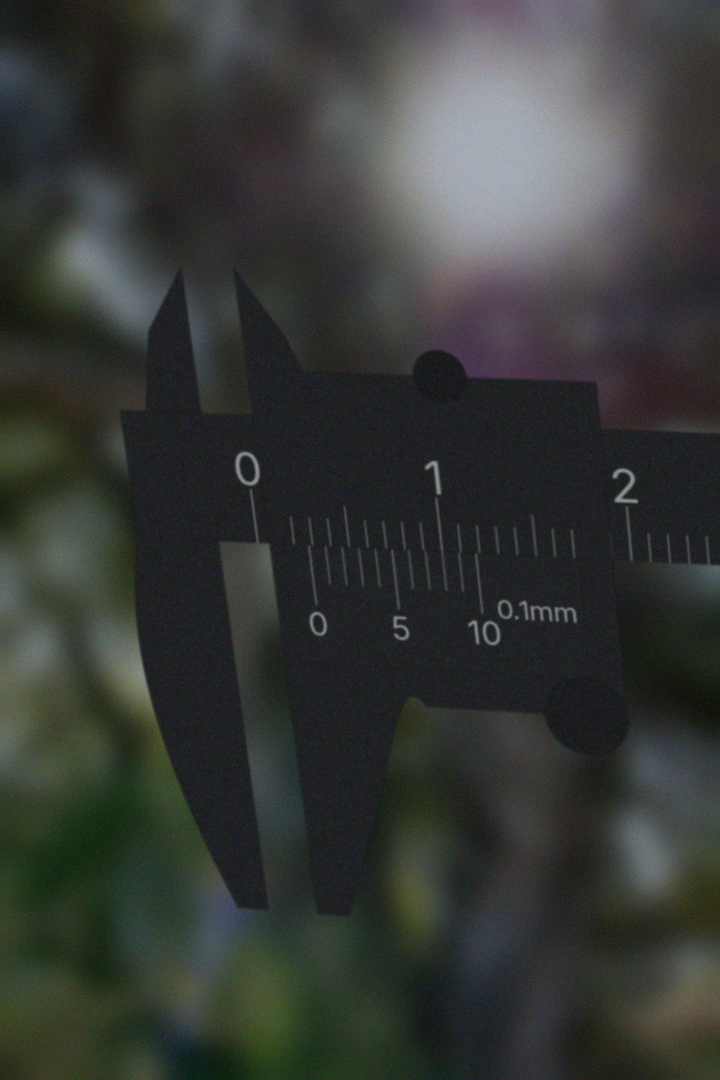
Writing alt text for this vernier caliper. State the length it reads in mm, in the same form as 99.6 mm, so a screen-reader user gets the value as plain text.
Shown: 2.8 mm
